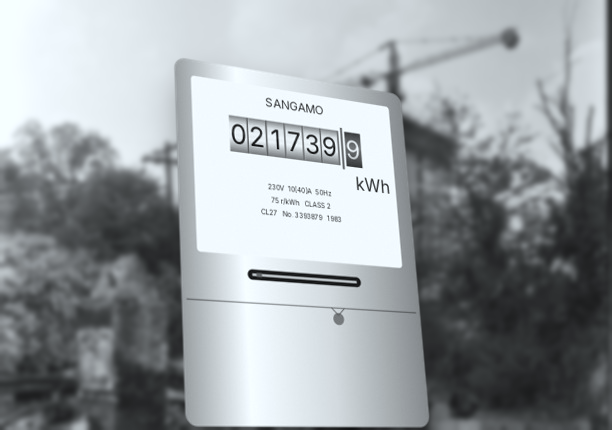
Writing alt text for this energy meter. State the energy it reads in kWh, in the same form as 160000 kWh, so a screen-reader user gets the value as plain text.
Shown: 21739.9 kWh
